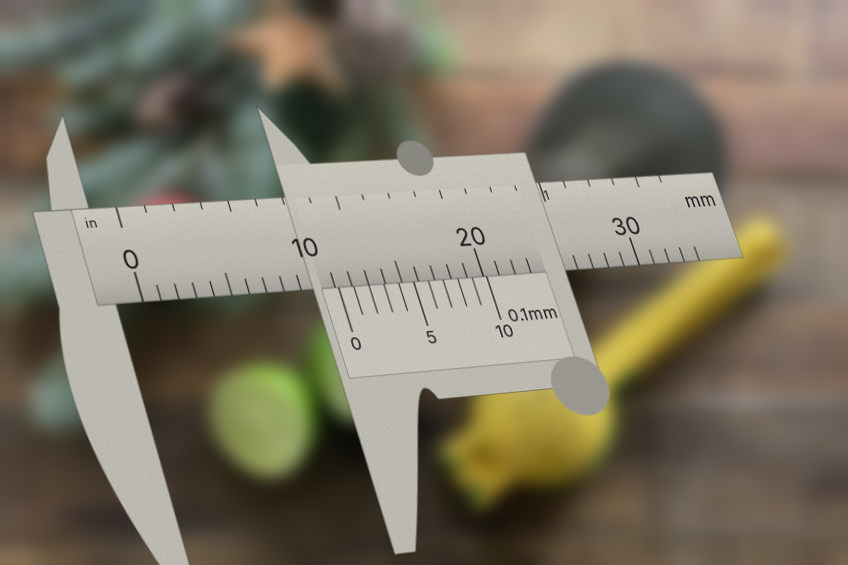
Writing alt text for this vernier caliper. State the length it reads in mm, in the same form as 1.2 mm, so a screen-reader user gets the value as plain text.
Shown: 11.2 mm
